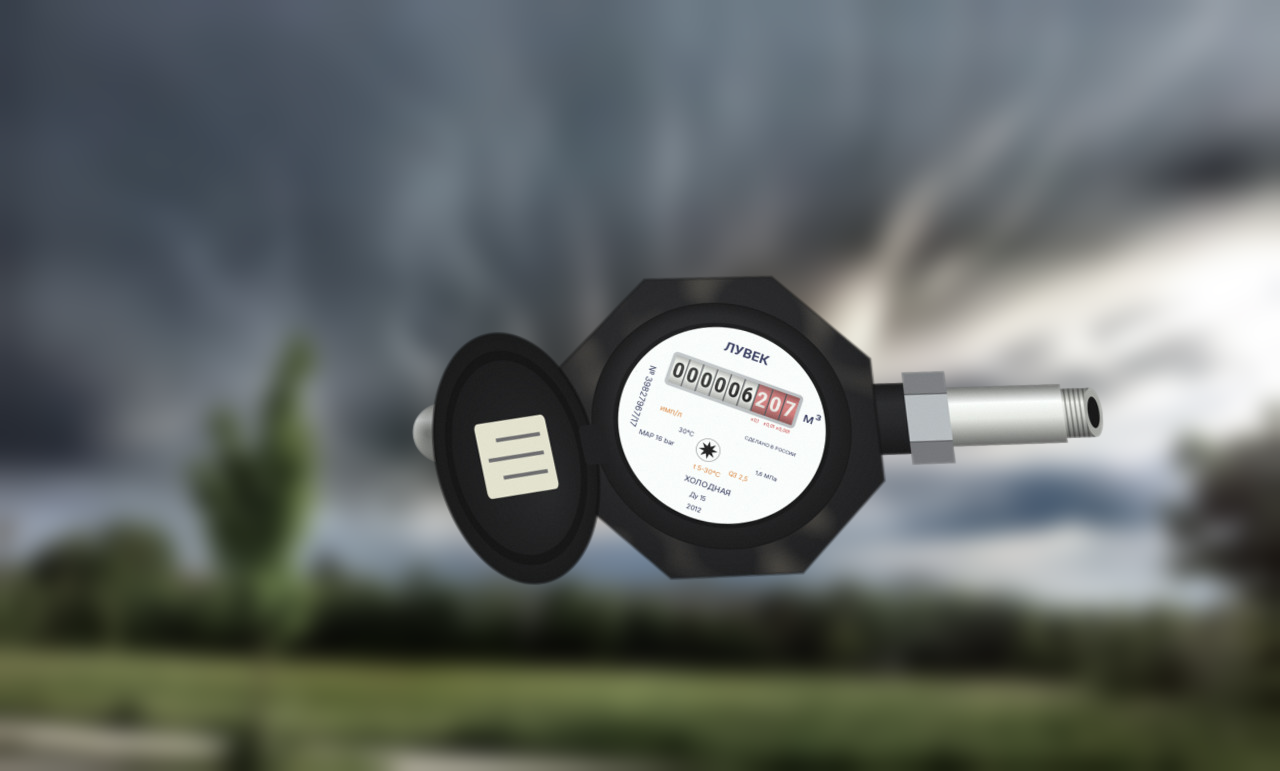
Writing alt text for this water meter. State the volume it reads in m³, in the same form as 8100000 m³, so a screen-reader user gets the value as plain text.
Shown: 6.207 m³
